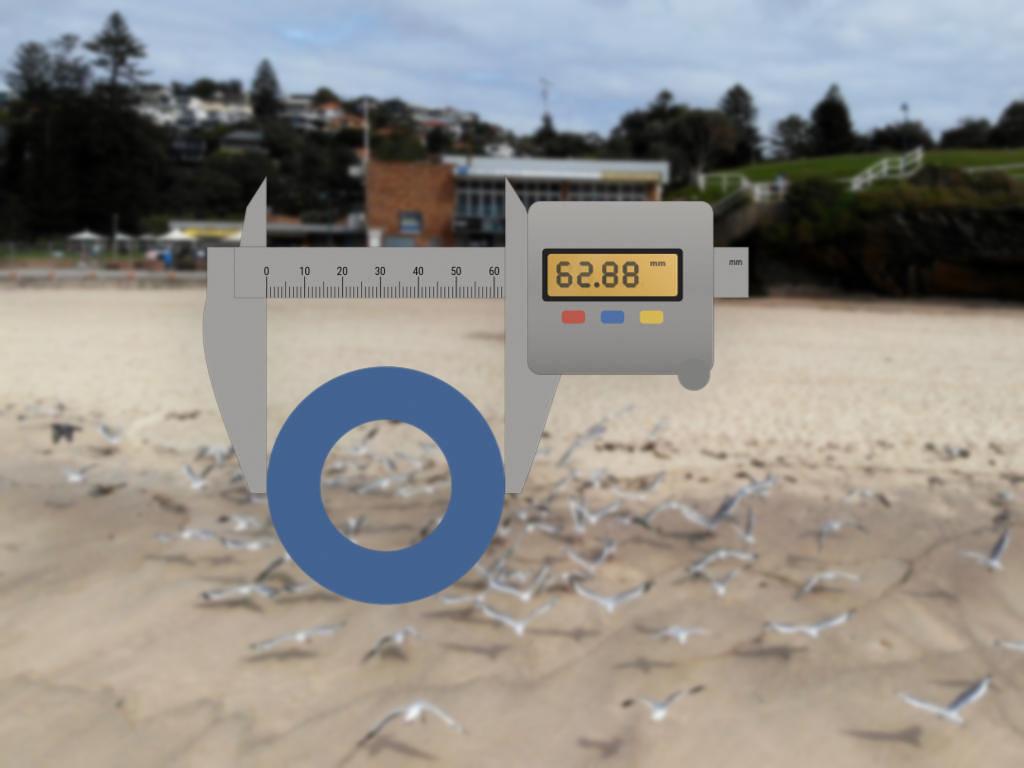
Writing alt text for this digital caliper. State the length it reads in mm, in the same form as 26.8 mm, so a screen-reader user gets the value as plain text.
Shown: 62.88 mm
